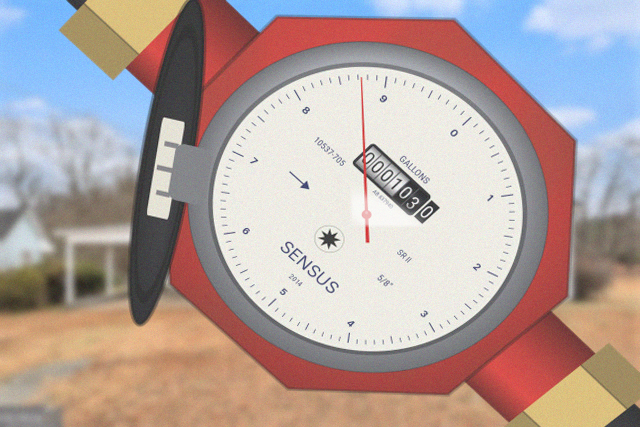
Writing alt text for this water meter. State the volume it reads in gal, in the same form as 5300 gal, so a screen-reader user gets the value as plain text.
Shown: 1028.7 gal
